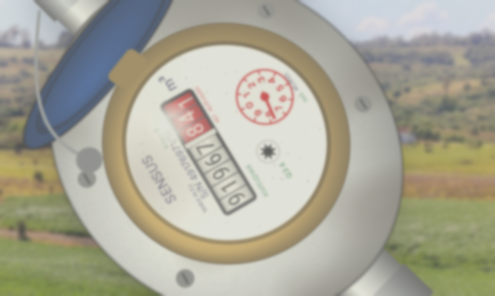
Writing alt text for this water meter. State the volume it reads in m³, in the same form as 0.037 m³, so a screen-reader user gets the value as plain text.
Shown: 91967.8407 m³
